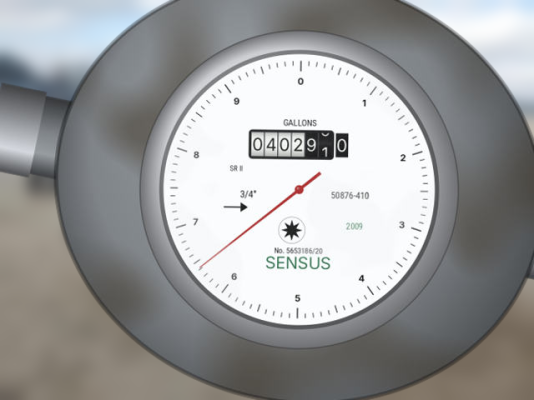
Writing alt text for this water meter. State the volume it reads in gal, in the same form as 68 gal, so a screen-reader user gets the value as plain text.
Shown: 402906.4 gal
